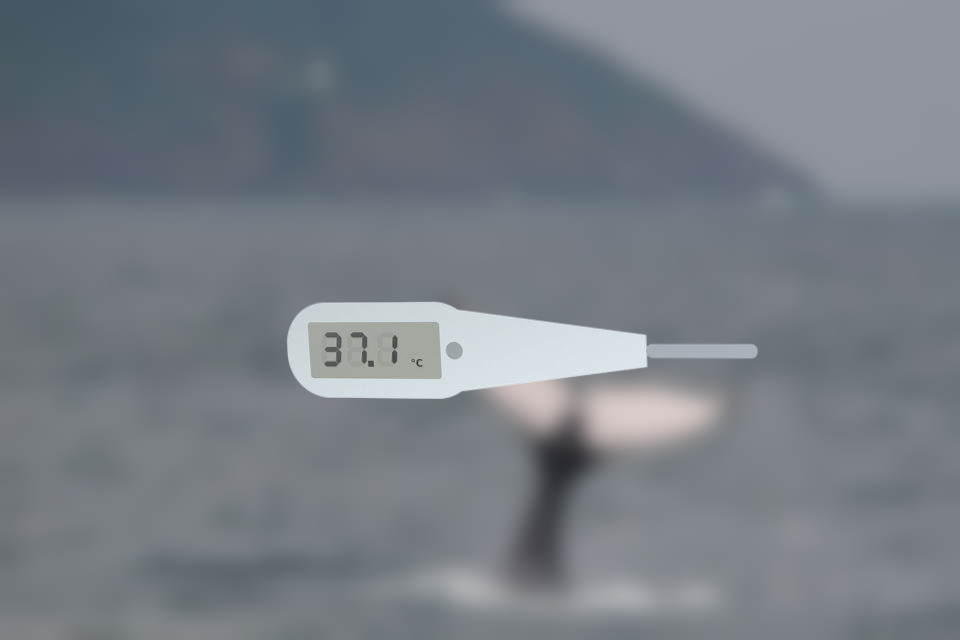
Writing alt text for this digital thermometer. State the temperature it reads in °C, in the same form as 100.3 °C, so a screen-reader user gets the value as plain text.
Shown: 37.1 °C
